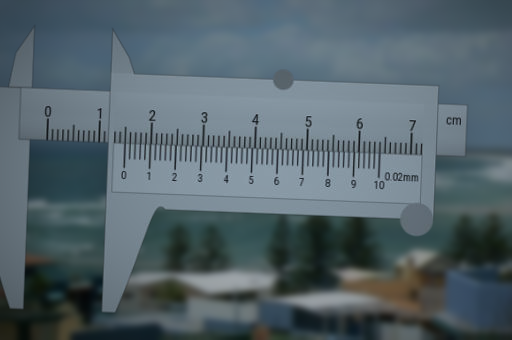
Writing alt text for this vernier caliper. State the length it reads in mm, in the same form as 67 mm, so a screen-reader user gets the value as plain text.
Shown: 15.0 mm
